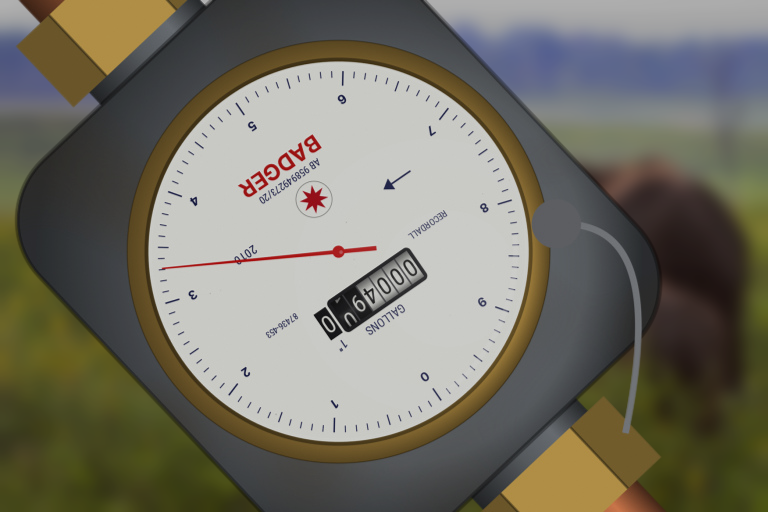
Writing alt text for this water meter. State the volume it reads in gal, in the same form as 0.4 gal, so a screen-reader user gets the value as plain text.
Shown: 4903.3 gal
